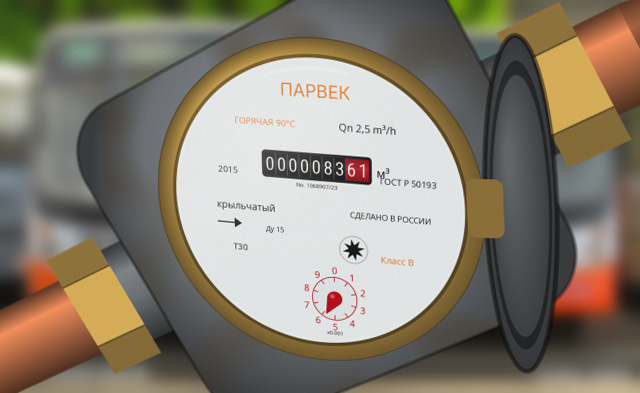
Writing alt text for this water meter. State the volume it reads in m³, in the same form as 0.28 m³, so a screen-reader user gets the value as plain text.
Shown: 83.615 m³
